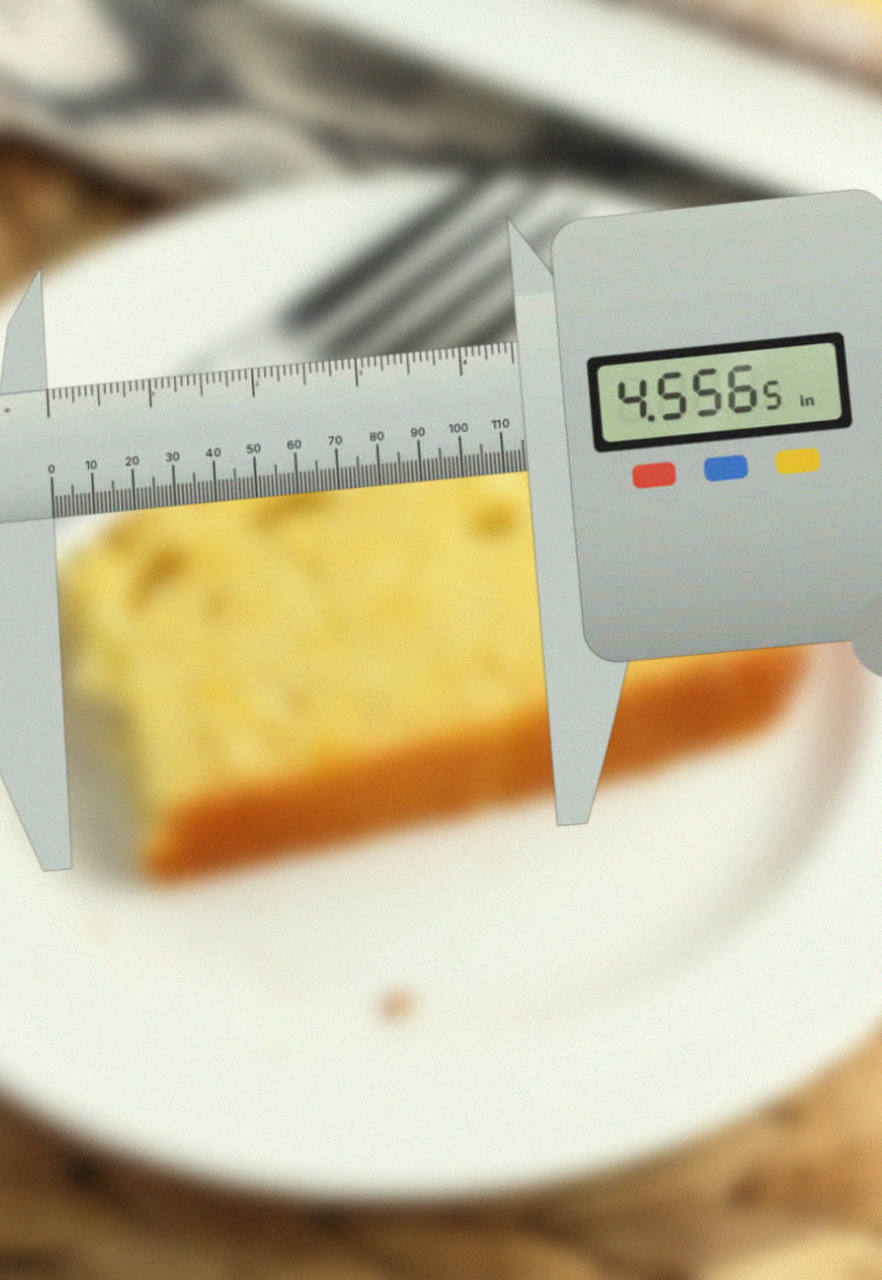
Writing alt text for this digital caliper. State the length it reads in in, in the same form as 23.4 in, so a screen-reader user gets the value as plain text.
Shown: 4.5565 in
